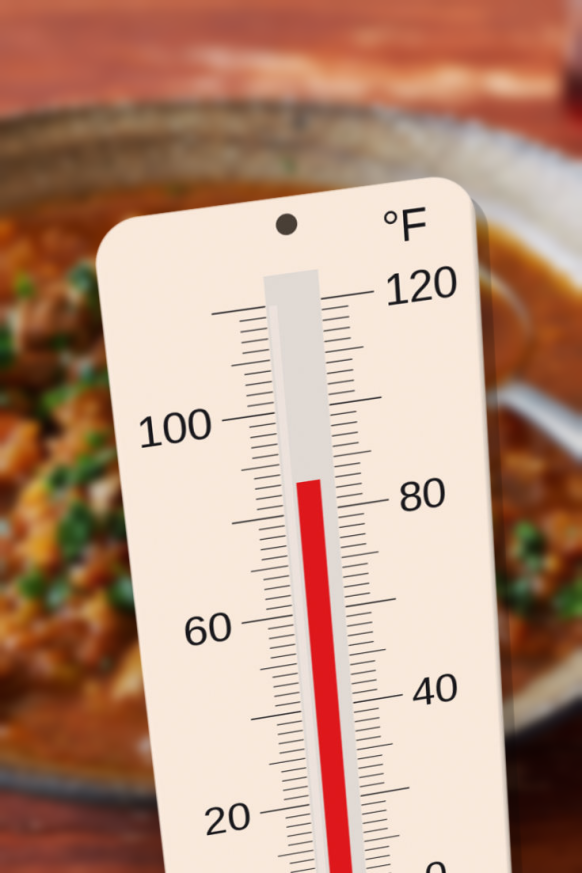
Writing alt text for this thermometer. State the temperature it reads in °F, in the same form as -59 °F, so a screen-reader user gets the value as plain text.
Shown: 86 °F
